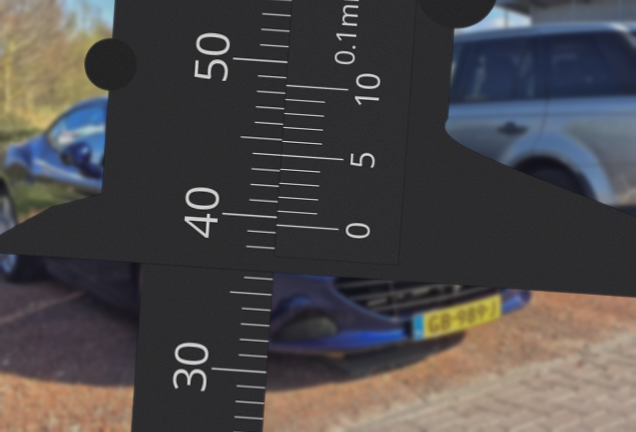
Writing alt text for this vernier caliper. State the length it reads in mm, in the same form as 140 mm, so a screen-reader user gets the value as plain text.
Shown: 39.5 mm
